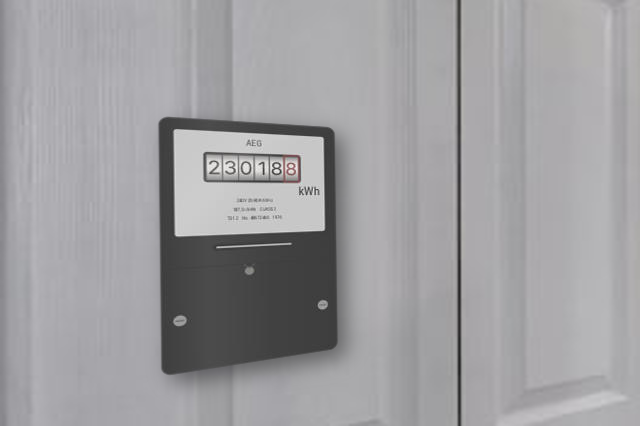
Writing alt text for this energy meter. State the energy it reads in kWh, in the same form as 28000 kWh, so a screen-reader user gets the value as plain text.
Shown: 23018.8 kWh
